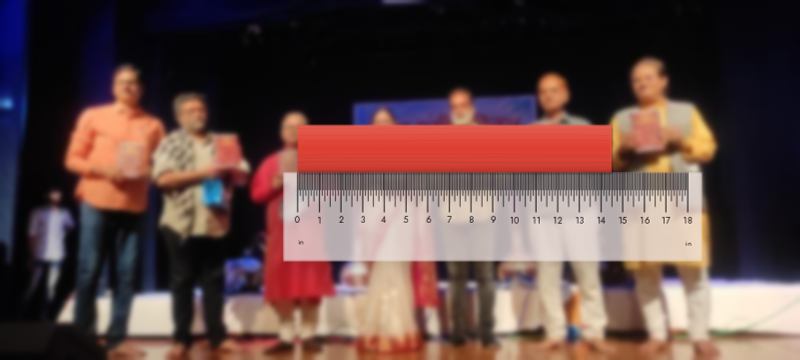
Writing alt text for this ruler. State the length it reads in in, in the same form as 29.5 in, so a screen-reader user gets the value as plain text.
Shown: 14.5 in
